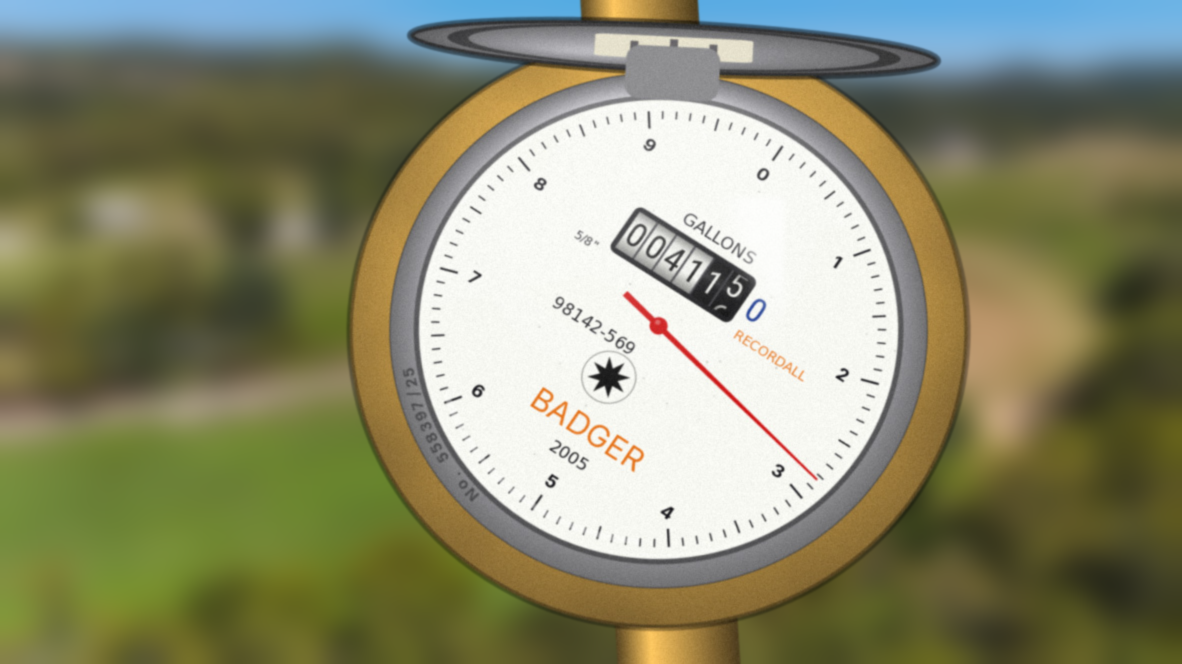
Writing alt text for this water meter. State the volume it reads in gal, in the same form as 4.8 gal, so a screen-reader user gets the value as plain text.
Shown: 41152.8 gal
